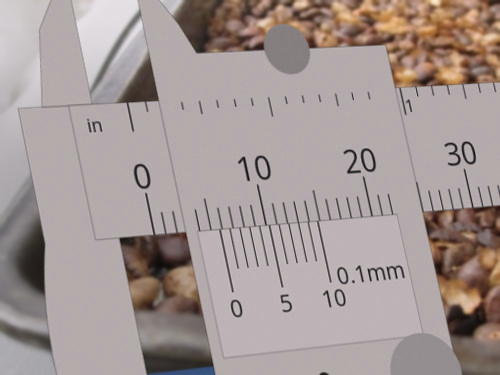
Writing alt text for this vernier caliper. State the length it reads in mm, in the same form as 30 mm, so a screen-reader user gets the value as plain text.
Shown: 5.8 mm
